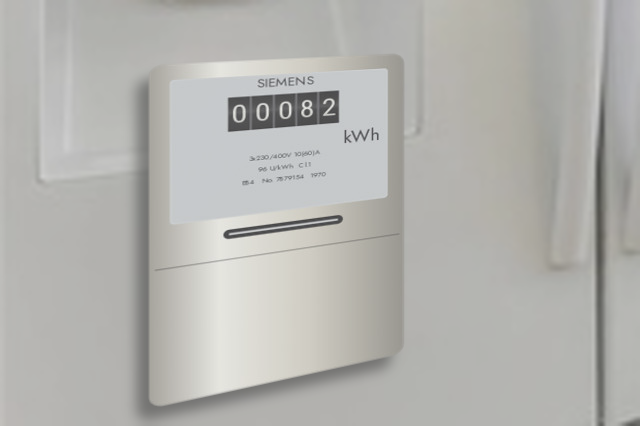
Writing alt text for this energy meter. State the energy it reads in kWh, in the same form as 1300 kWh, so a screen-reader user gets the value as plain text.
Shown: 82 kWh
